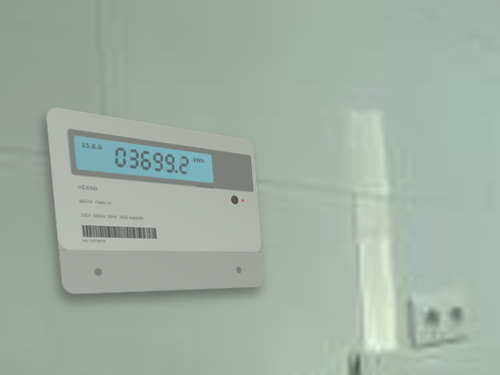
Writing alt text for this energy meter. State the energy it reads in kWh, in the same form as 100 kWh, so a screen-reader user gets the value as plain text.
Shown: 3699.2 kWh
